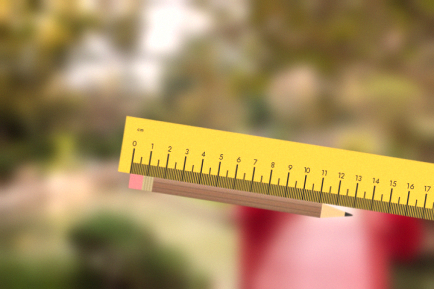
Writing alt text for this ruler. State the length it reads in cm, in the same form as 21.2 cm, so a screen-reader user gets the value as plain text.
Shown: 13 cm
